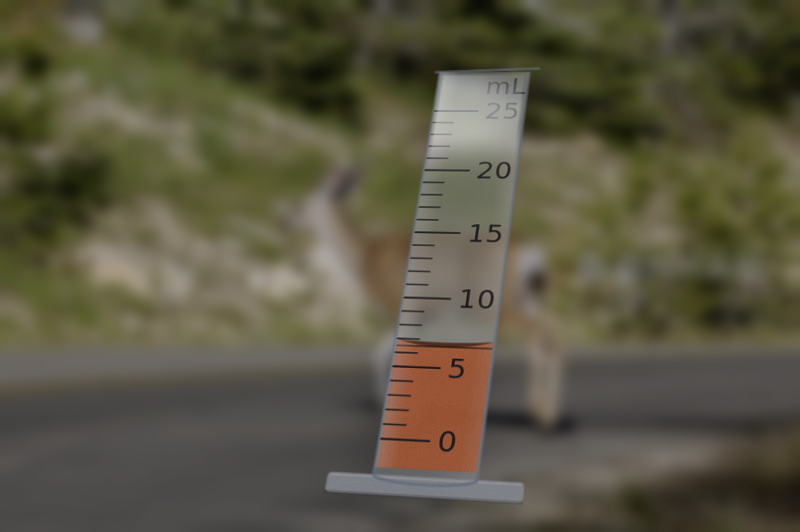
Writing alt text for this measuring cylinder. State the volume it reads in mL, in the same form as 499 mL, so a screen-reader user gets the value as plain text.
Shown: 6.5 mL
